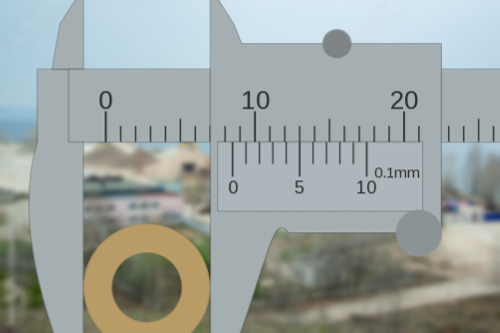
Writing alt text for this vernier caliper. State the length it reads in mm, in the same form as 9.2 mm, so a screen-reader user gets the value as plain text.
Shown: 8.5 mm
